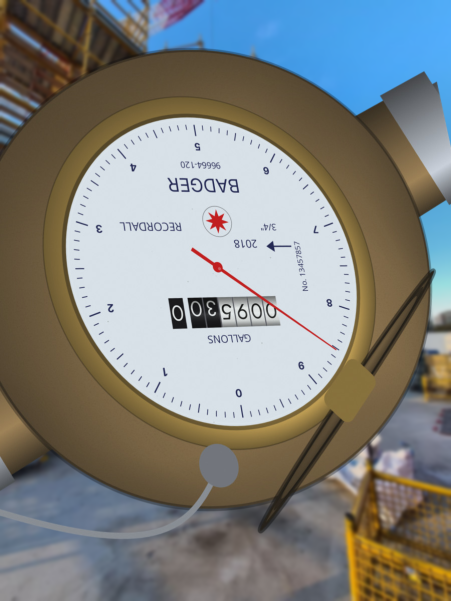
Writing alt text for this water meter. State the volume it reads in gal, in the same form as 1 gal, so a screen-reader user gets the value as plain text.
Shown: 95298.5 gal
